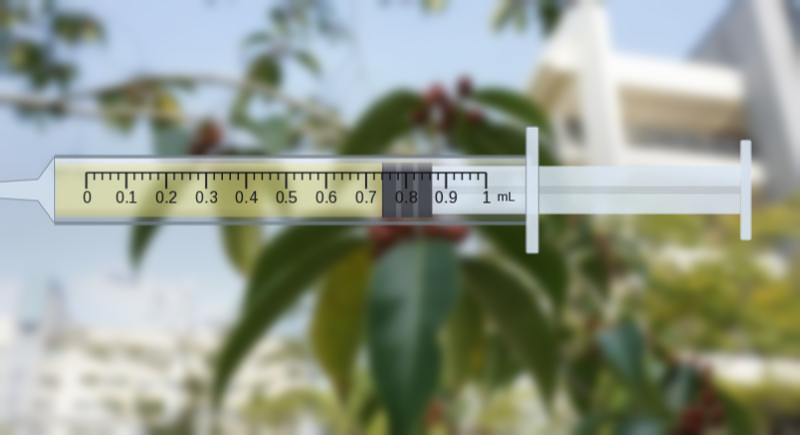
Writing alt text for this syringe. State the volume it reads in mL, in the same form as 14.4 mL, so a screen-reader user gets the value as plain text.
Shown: 0.74 mL
